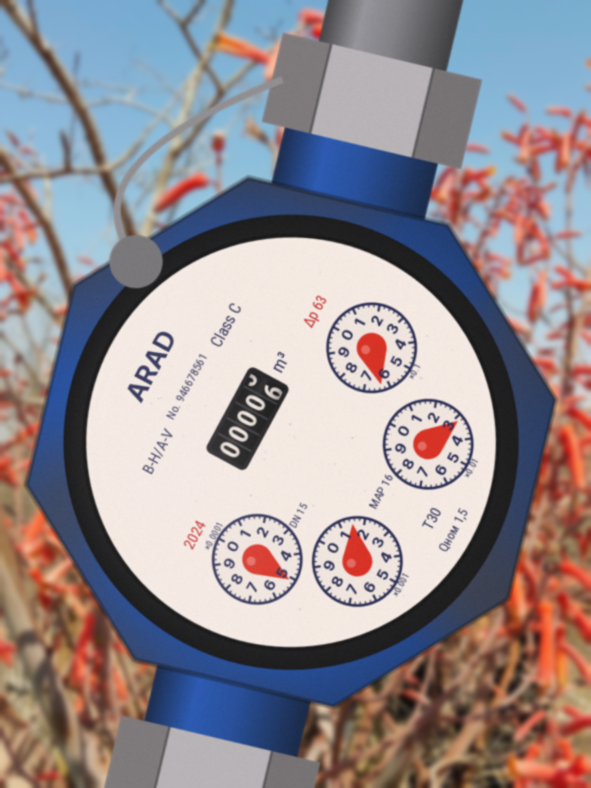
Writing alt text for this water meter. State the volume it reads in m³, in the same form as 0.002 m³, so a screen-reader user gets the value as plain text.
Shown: 5.6315 m³
